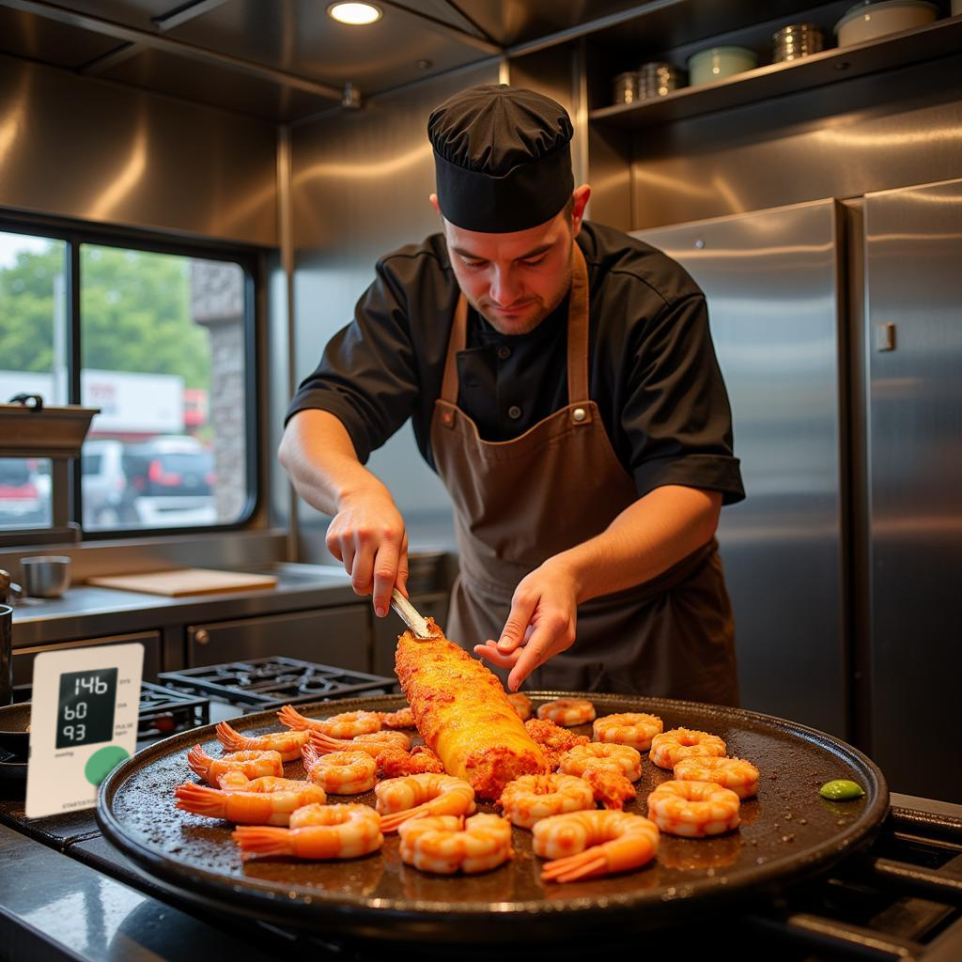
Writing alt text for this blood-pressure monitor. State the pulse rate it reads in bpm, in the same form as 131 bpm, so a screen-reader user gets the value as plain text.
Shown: 93 bpm
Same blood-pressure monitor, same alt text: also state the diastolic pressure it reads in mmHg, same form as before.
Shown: 60 mmHg
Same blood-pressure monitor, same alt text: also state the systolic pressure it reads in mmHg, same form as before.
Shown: 146 mmHg
